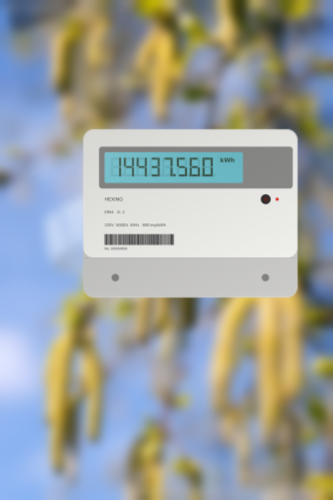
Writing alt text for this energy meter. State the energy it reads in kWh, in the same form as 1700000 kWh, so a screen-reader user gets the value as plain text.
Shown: 14437.560 kWh
